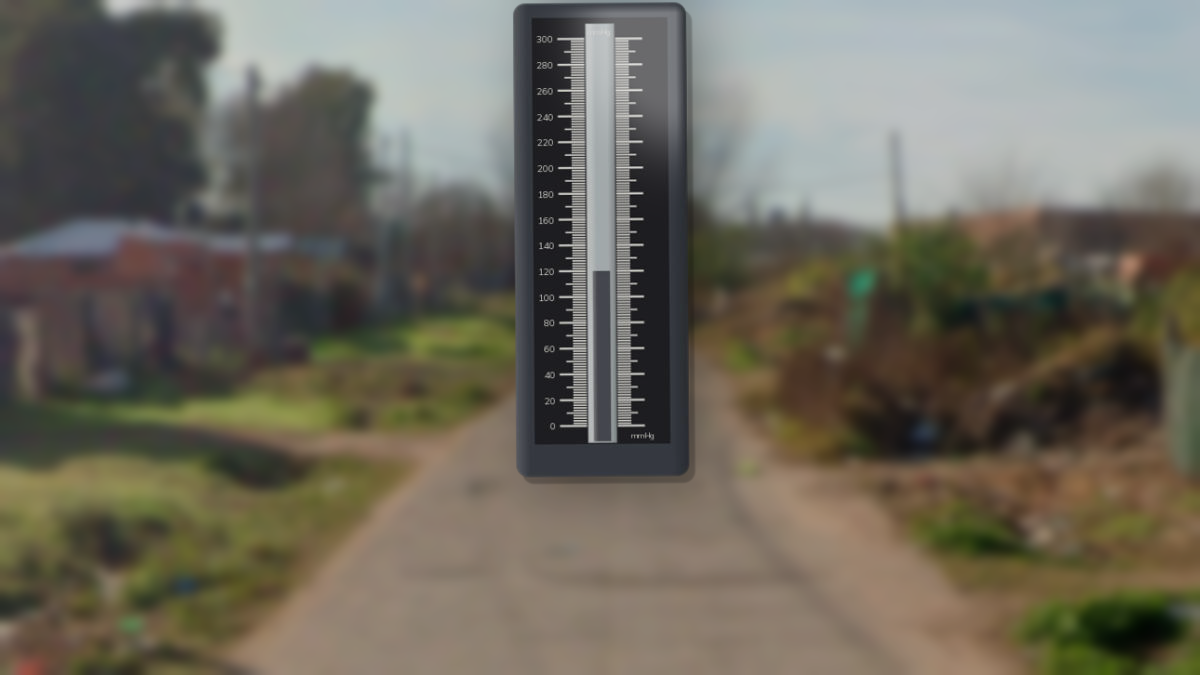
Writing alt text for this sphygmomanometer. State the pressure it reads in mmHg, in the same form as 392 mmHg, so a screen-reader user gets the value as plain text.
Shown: 120 mmHg
